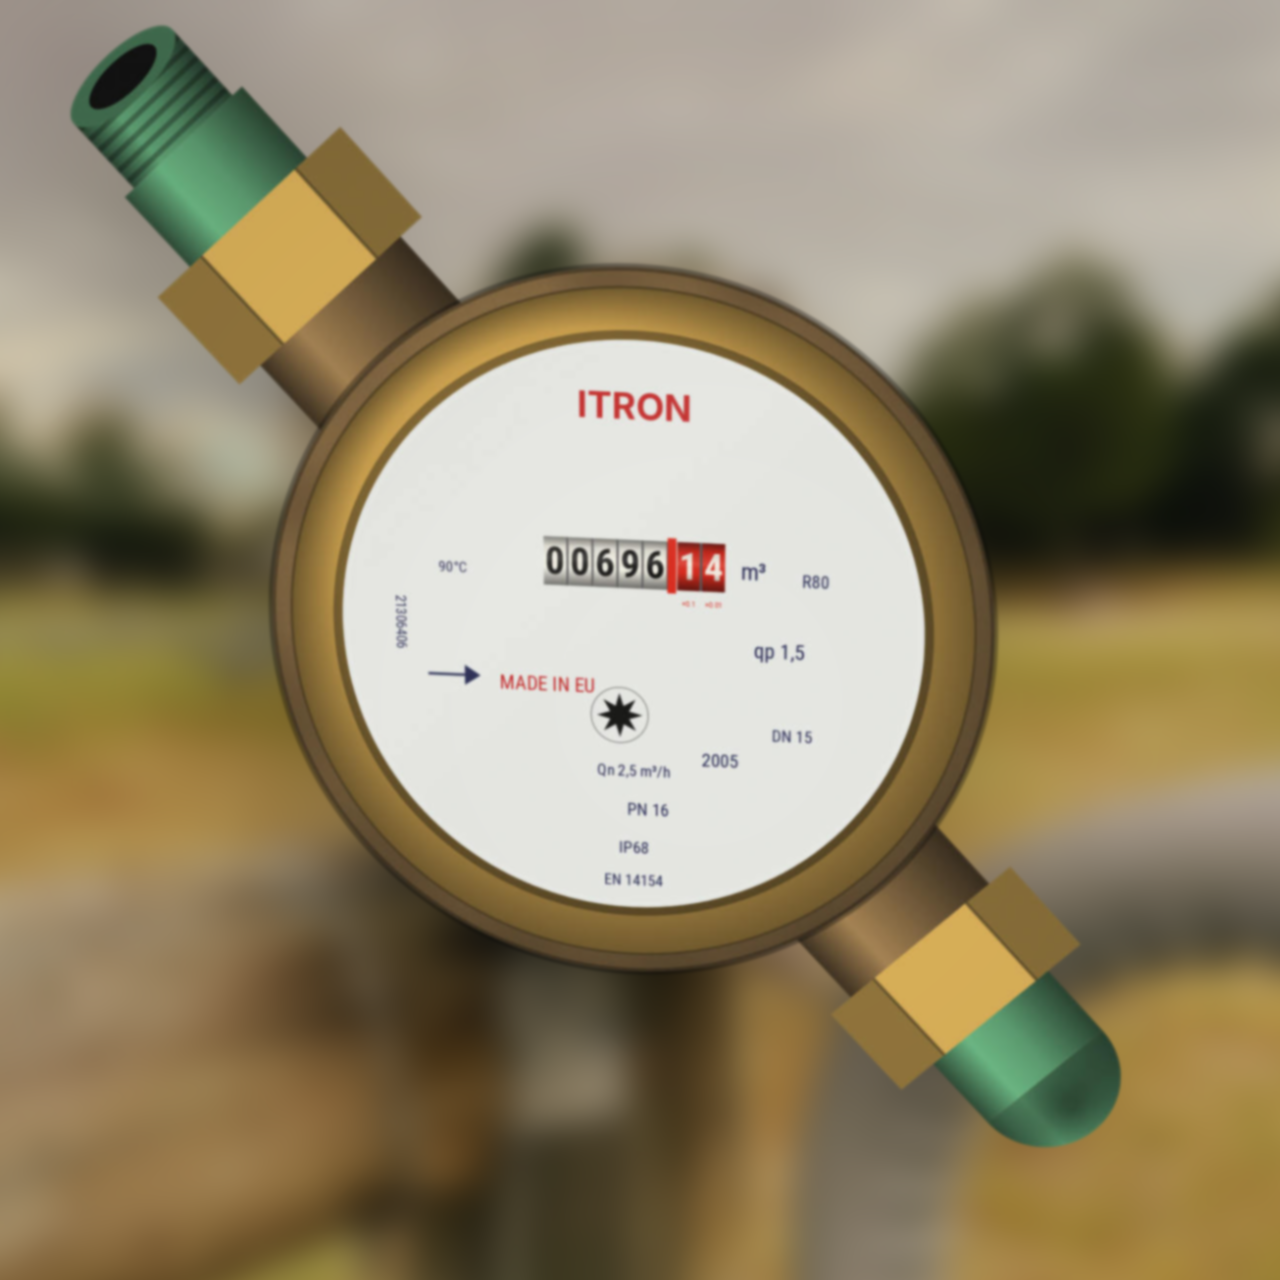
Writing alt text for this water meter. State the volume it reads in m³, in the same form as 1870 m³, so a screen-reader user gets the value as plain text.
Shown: 696.14 m³
